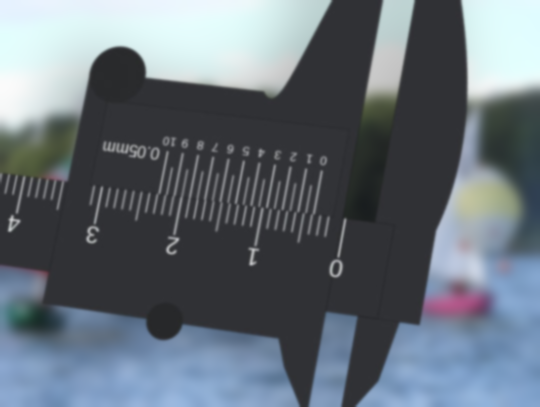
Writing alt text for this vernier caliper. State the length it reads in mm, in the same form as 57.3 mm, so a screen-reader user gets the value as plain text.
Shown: 3.8 mm
